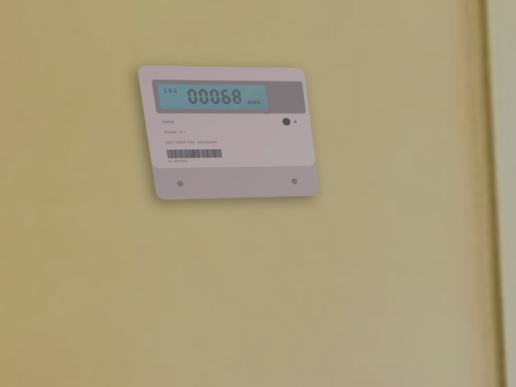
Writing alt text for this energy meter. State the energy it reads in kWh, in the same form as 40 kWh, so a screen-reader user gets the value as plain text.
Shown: 68 kWh
